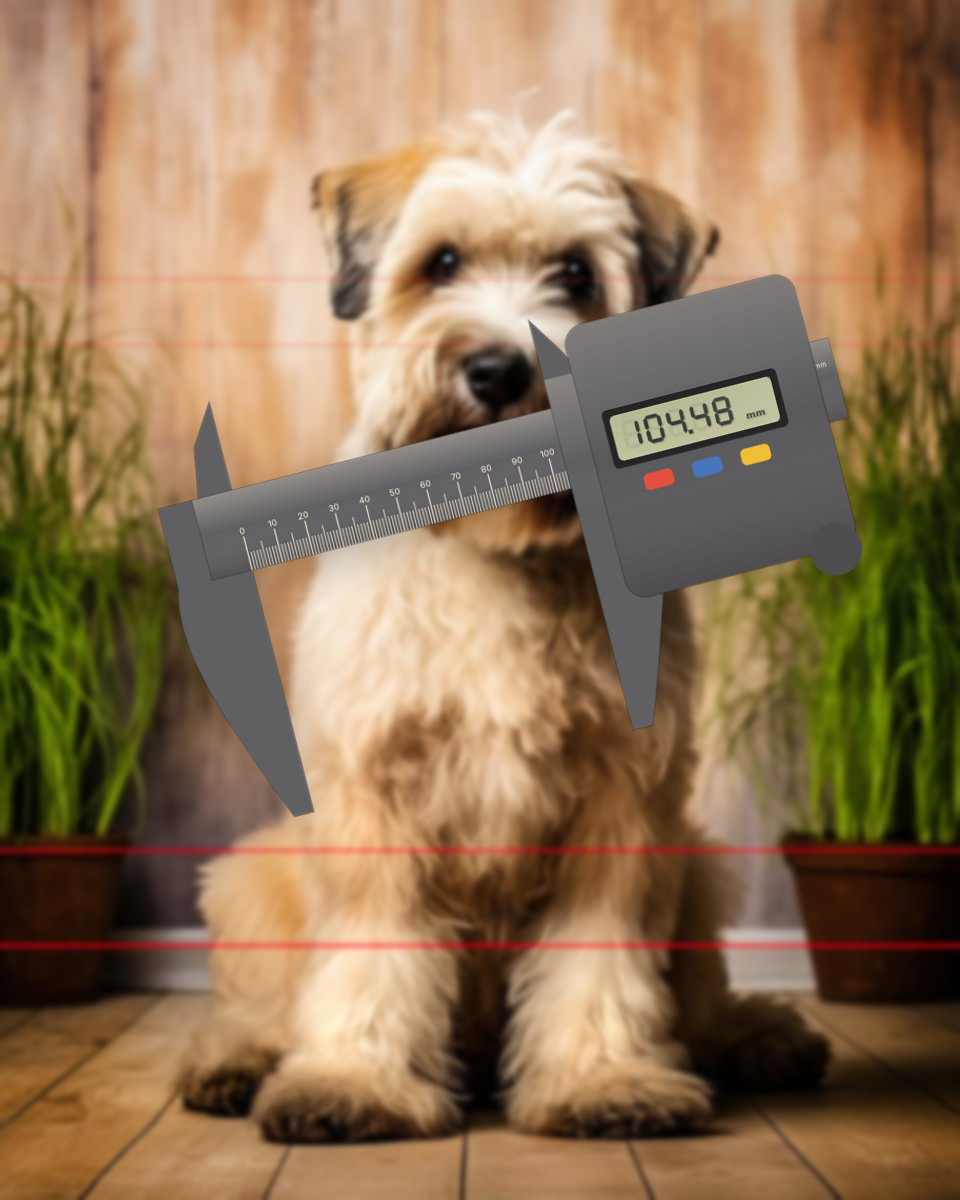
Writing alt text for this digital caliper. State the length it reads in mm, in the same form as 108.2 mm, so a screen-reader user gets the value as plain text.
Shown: 104.48 mm
